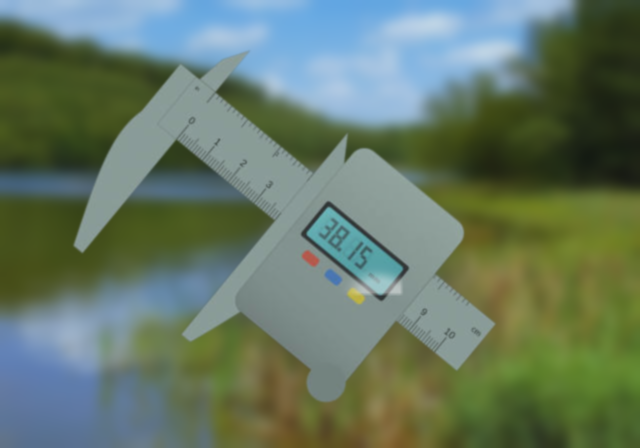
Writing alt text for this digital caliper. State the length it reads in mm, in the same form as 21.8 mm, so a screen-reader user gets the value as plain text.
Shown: 38.15 mm
